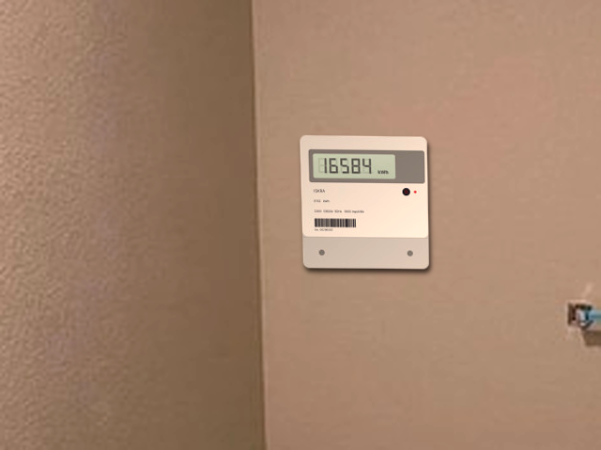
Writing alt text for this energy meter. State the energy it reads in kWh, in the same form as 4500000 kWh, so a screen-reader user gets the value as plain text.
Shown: 16584 kWh
